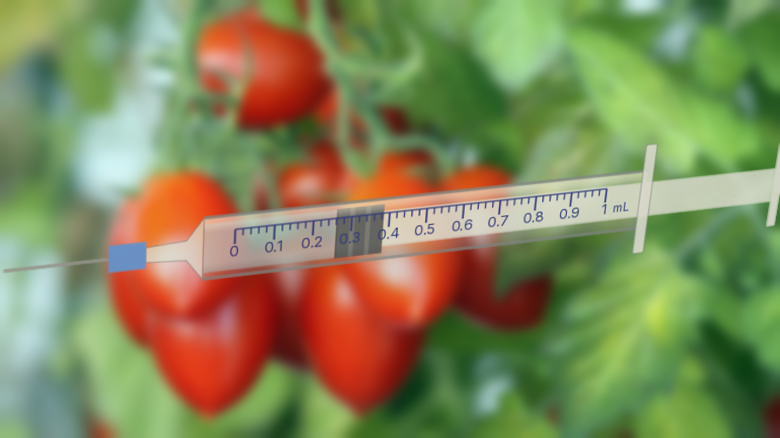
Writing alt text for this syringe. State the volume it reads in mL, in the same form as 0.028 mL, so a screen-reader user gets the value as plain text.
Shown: 0.26 mL
